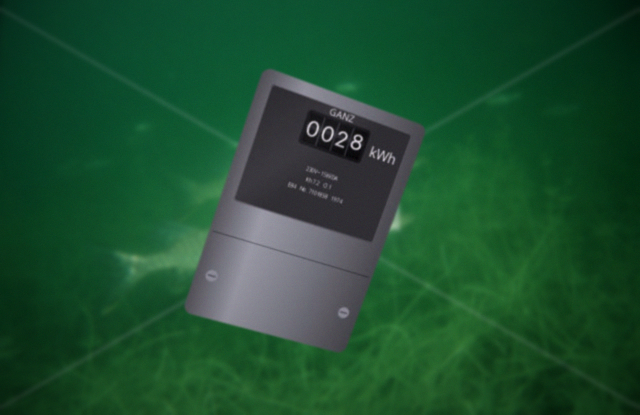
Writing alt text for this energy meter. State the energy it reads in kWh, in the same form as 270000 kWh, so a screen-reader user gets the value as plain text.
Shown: 28 kWh
